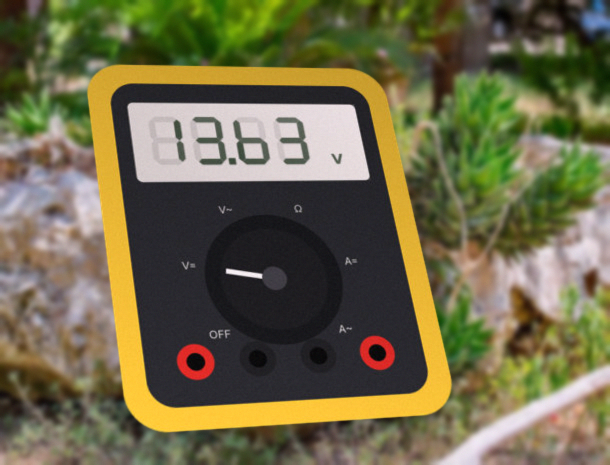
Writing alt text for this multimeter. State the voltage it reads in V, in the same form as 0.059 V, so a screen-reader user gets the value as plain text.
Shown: 13.63 V
